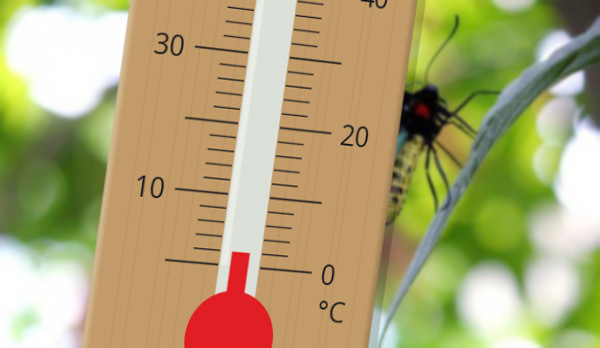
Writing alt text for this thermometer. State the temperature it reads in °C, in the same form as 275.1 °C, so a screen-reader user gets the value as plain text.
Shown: 2 °C
